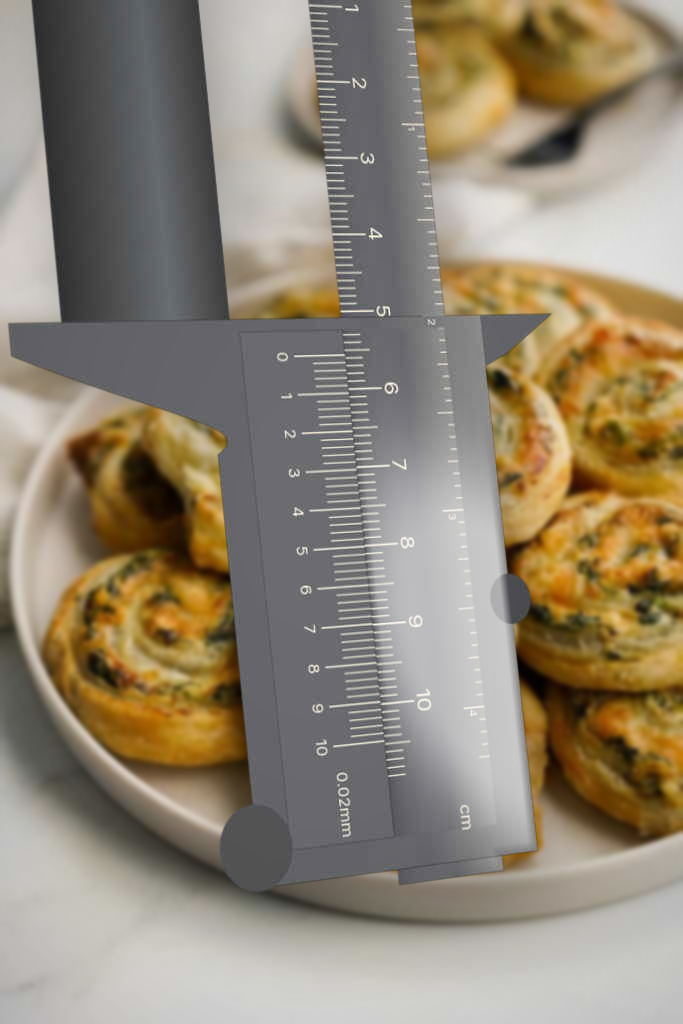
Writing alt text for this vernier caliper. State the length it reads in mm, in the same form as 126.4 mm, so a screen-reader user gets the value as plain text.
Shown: 55.6 mm
